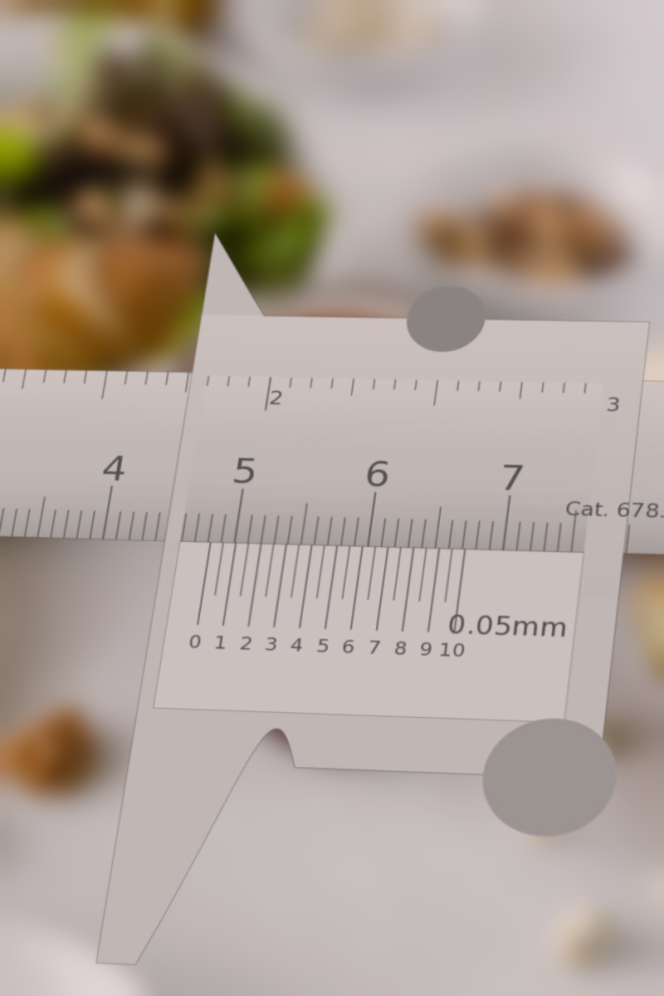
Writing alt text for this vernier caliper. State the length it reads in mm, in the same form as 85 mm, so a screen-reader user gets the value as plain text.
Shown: 48.2 mm
